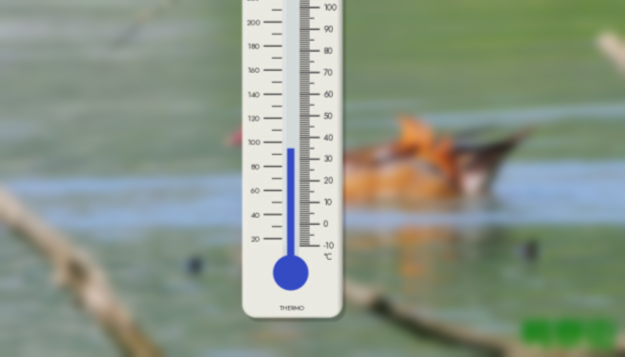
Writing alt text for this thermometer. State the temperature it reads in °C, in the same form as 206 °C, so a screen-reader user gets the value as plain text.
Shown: 35 °C
